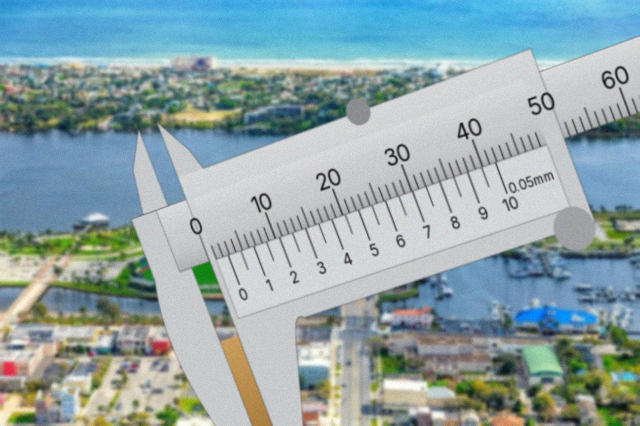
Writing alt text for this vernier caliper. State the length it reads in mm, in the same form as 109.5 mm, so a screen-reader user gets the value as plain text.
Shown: 2.8 mm
